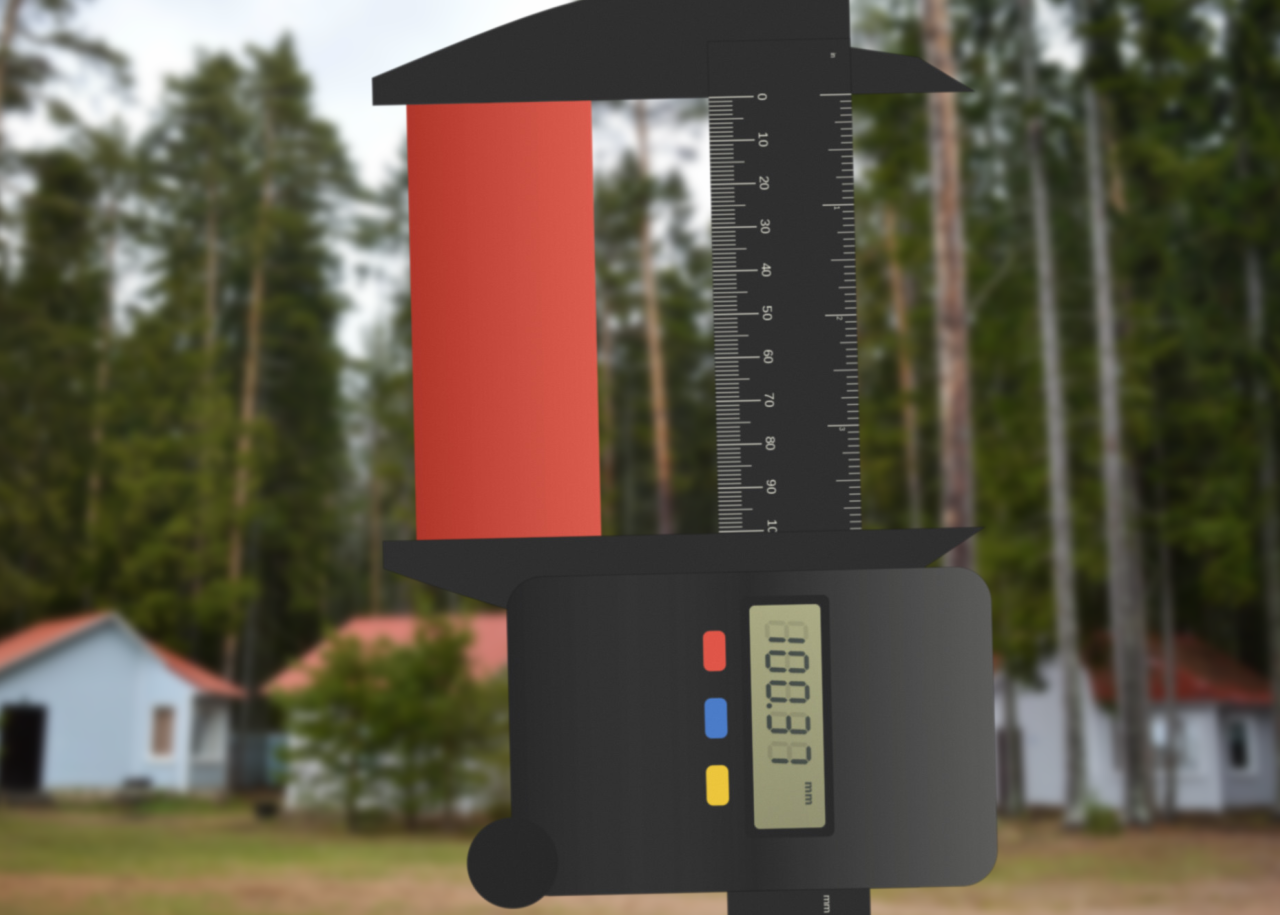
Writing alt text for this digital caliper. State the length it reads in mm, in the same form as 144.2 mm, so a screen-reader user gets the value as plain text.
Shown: 100.37 mm
